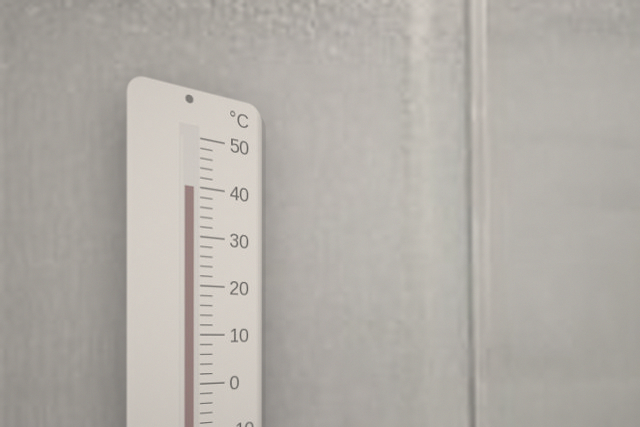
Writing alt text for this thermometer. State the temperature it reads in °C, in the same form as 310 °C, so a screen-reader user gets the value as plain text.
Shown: 40 °C
